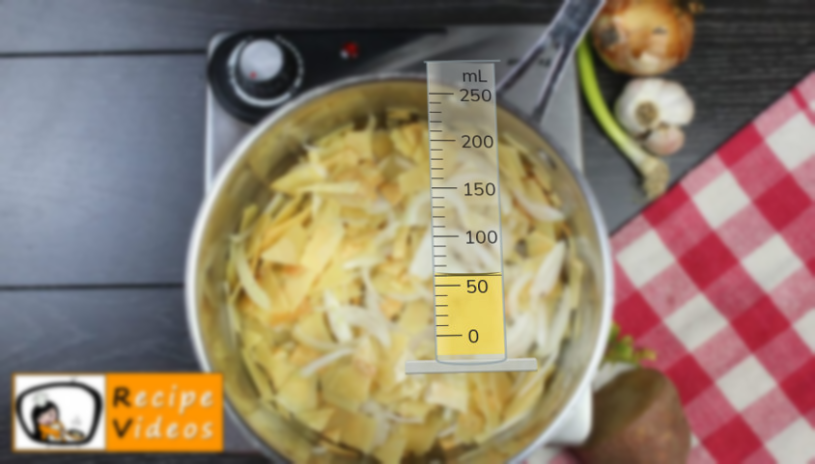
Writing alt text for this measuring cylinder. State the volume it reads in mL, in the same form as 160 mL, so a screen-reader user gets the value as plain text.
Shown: 60 mL
